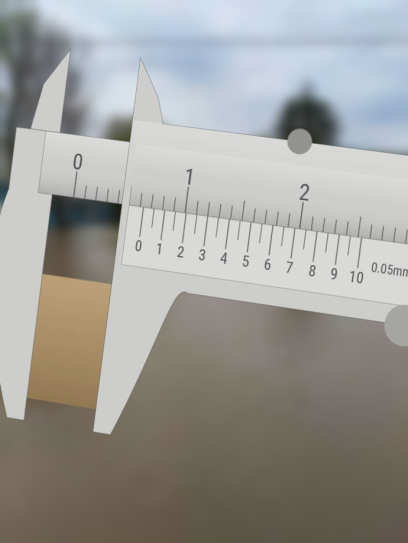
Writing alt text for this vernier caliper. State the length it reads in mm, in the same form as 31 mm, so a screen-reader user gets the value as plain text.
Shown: 6.3 mm
